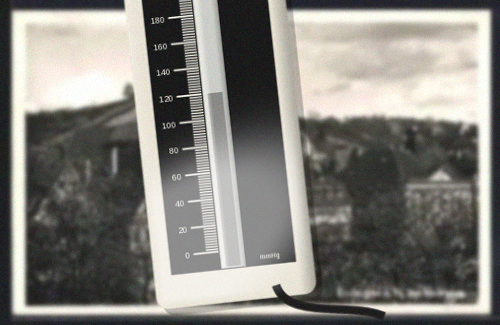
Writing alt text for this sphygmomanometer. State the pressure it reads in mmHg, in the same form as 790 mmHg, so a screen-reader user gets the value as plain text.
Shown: 120 mmHg
